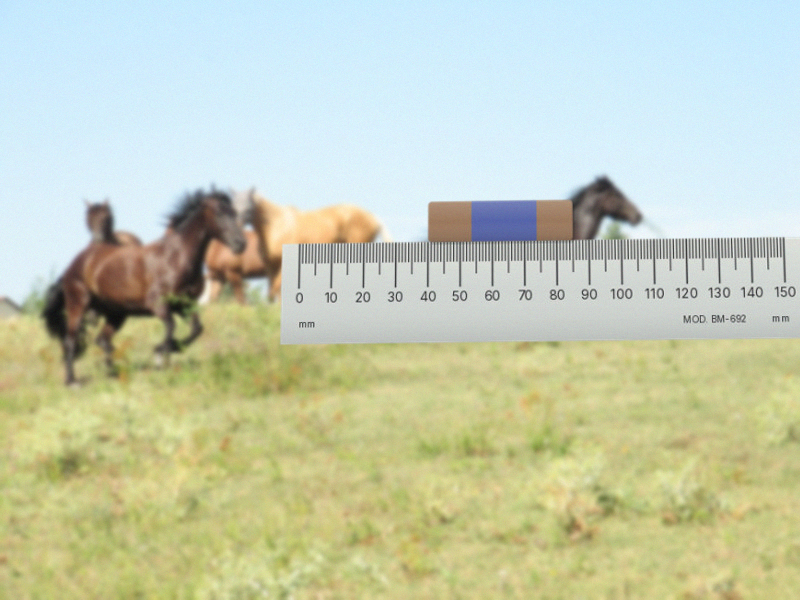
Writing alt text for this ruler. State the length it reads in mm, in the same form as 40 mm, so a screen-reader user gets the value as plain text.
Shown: 45 mm
